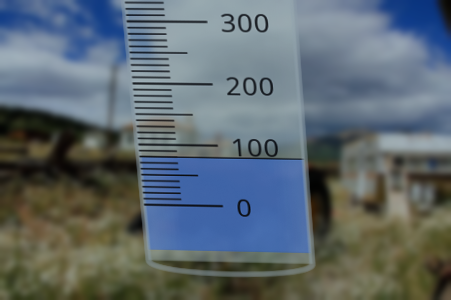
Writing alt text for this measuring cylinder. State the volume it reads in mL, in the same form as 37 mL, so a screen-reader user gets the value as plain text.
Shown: 80 mL
